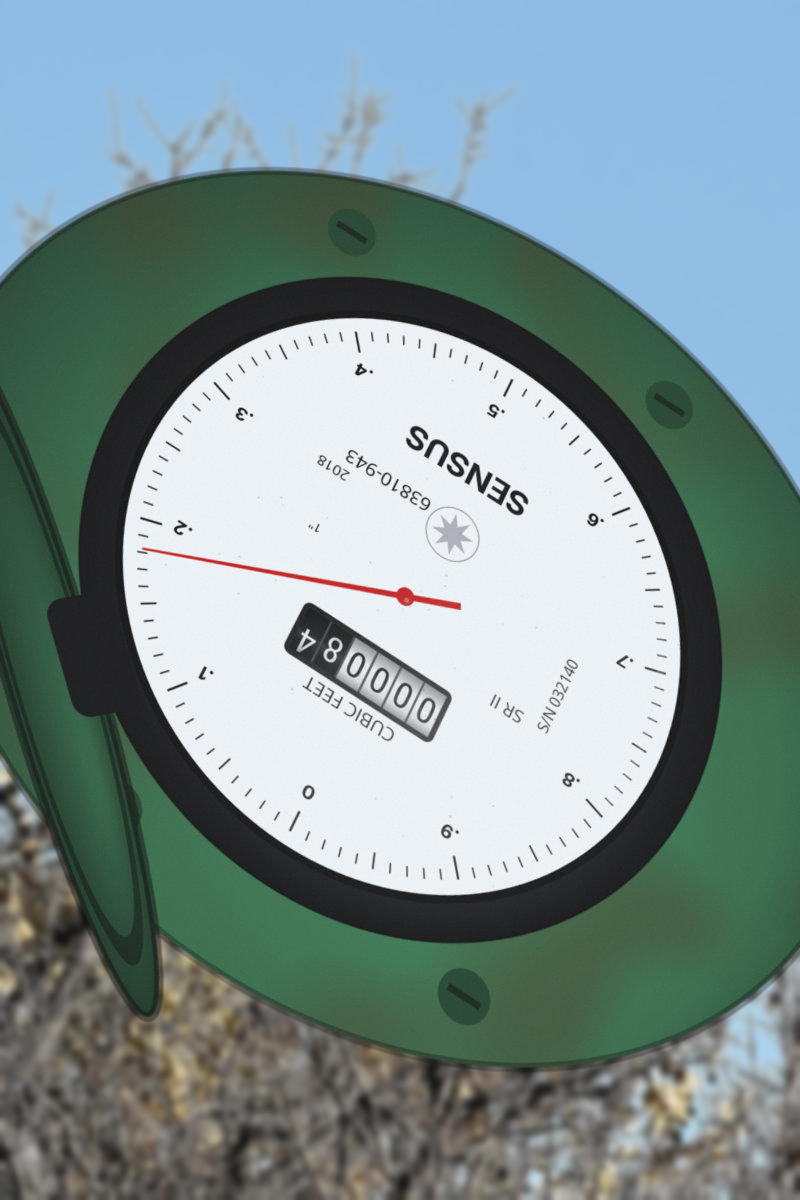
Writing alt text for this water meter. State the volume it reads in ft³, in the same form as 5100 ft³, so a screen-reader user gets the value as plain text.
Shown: 84.18 ft³
